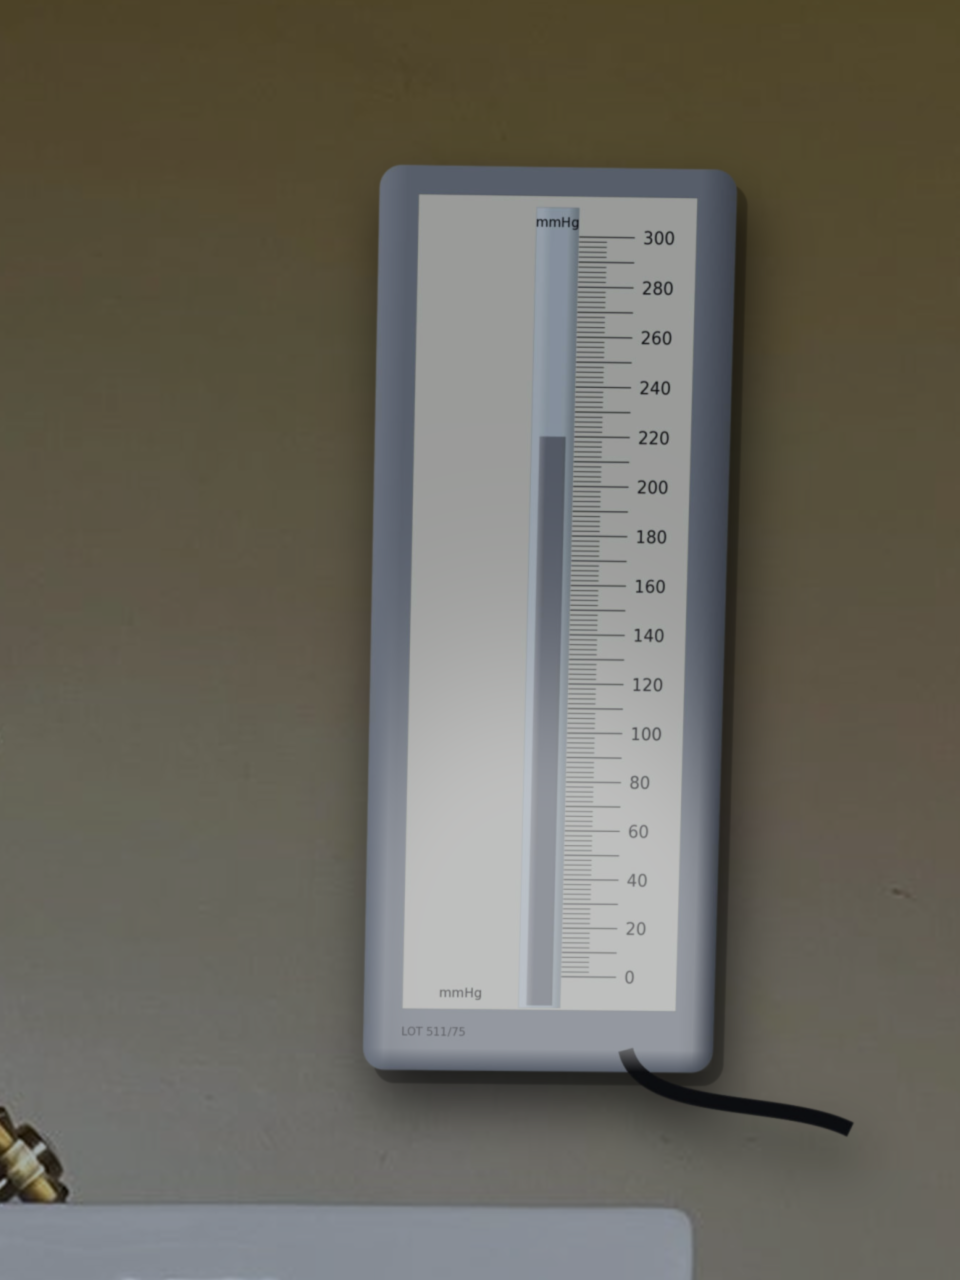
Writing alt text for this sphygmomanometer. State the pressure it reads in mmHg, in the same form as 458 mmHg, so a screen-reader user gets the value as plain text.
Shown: 220 mmHg
